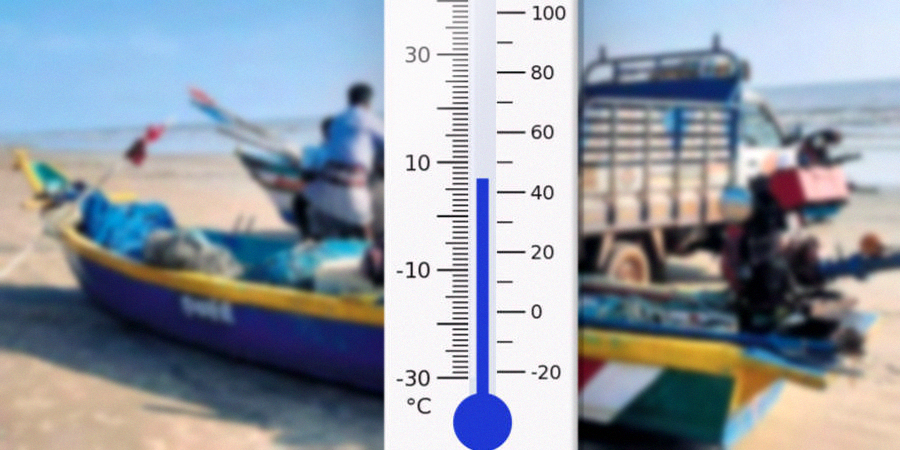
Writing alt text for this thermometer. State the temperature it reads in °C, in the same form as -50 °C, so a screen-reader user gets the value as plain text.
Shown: 7 °C
